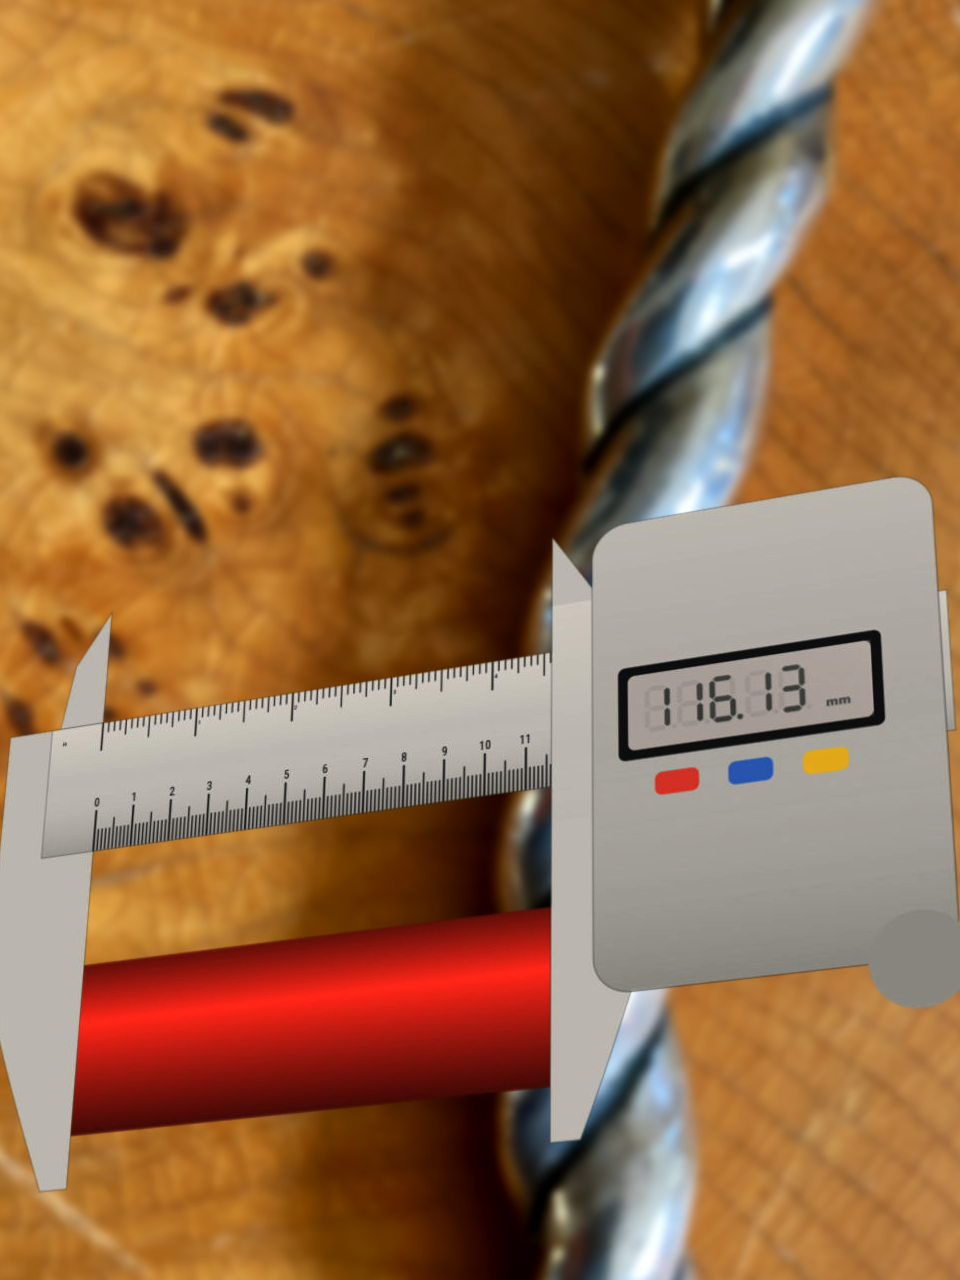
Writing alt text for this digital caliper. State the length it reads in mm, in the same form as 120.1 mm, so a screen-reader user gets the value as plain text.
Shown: 116.13 mm
